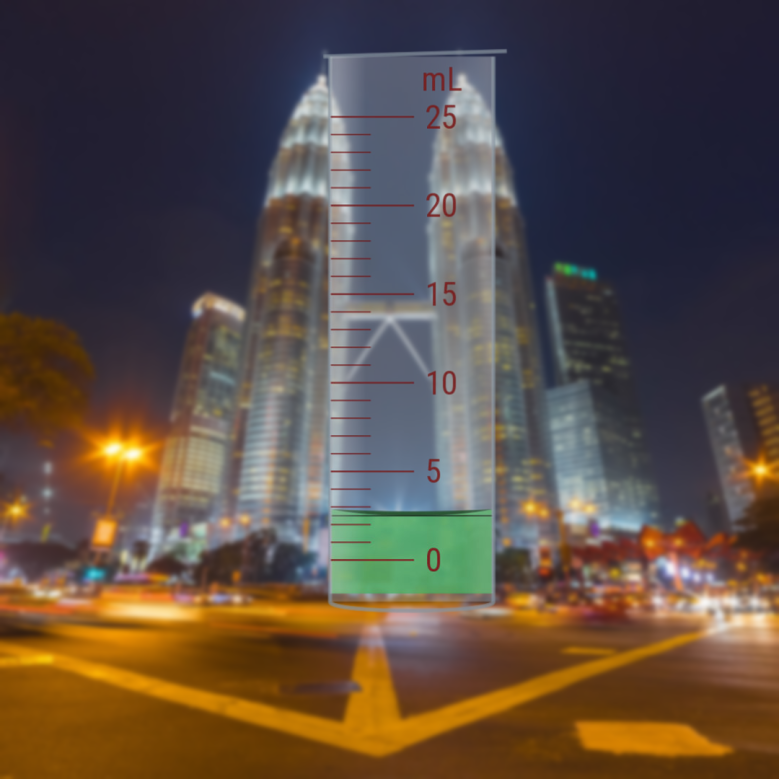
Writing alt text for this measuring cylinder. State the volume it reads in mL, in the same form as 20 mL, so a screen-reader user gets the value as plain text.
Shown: 2.5 mL
